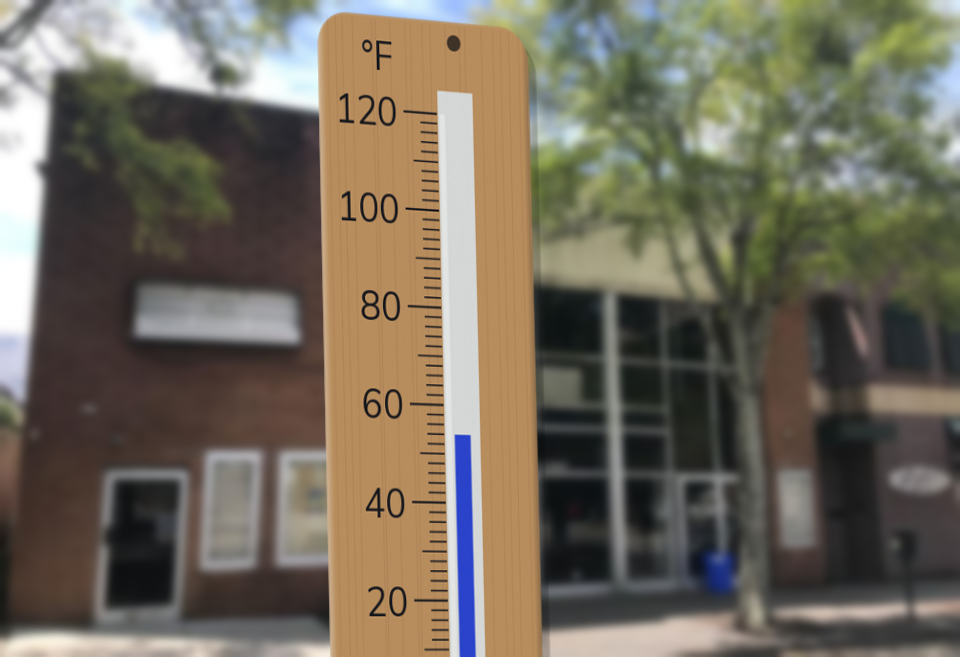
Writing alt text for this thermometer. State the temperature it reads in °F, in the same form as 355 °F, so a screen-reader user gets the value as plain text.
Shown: 54 °F
